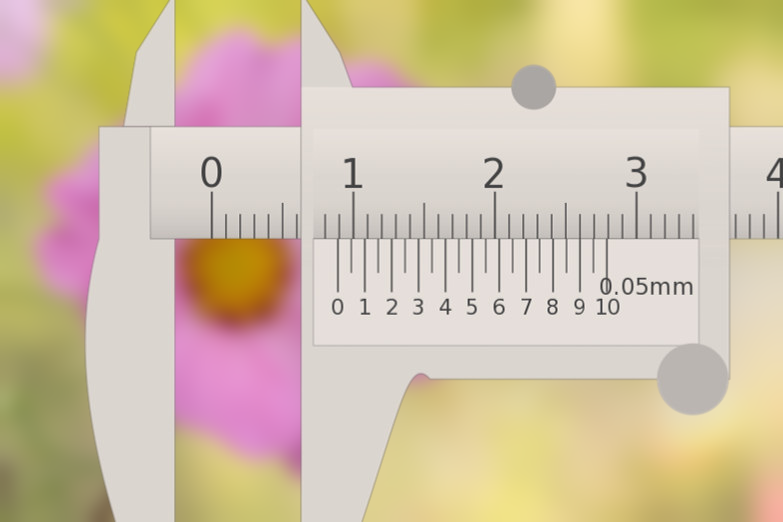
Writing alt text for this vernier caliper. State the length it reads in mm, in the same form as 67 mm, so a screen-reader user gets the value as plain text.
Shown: 8.9 mm
